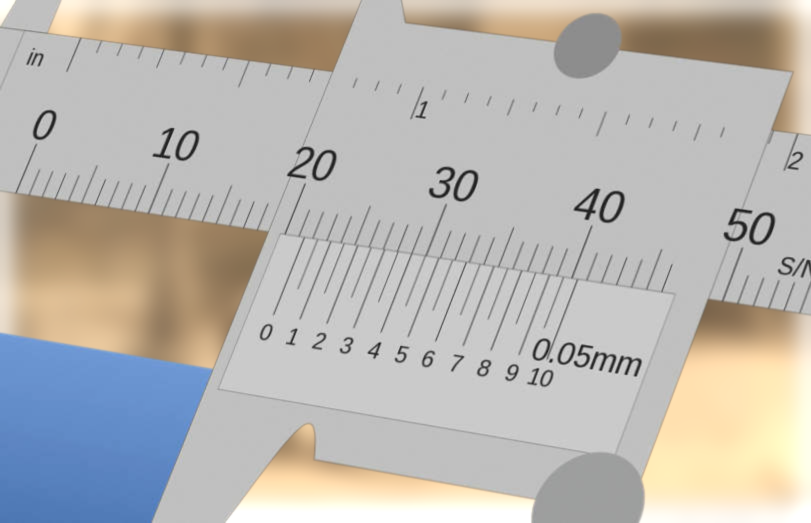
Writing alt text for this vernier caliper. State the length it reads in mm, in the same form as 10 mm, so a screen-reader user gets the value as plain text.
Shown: 21.4 mm
